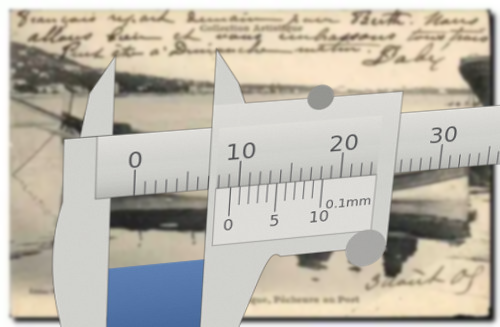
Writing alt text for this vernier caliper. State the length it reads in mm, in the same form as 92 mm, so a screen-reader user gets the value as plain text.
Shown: 9.2 mm
